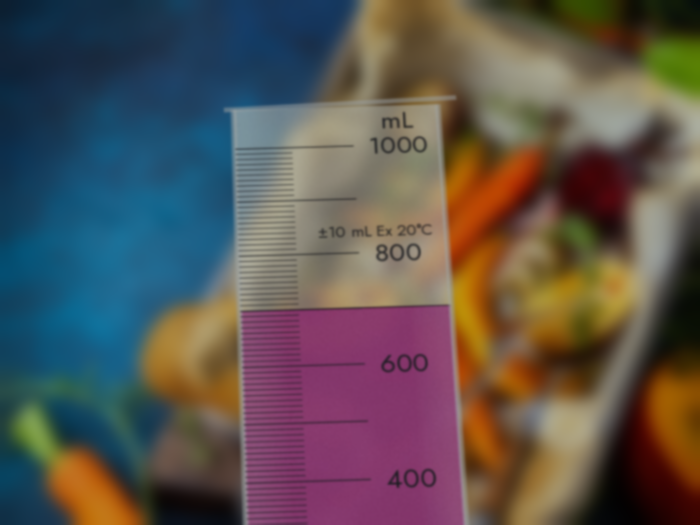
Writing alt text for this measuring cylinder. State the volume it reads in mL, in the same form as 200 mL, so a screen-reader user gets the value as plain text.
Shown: 700 mL
